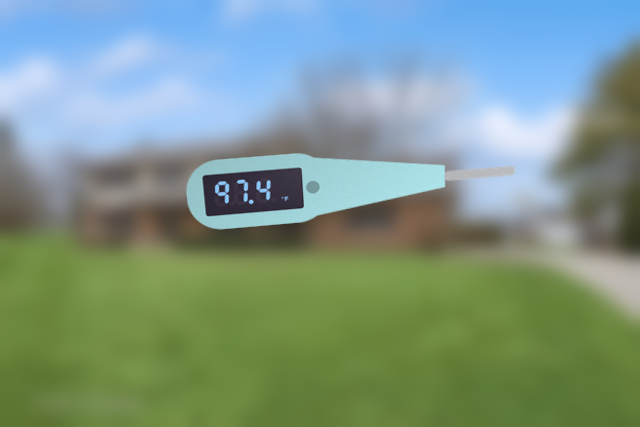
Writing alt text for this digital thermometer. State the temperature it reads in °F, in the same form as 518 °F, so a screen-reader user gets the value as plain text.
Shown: 97.4 °F
